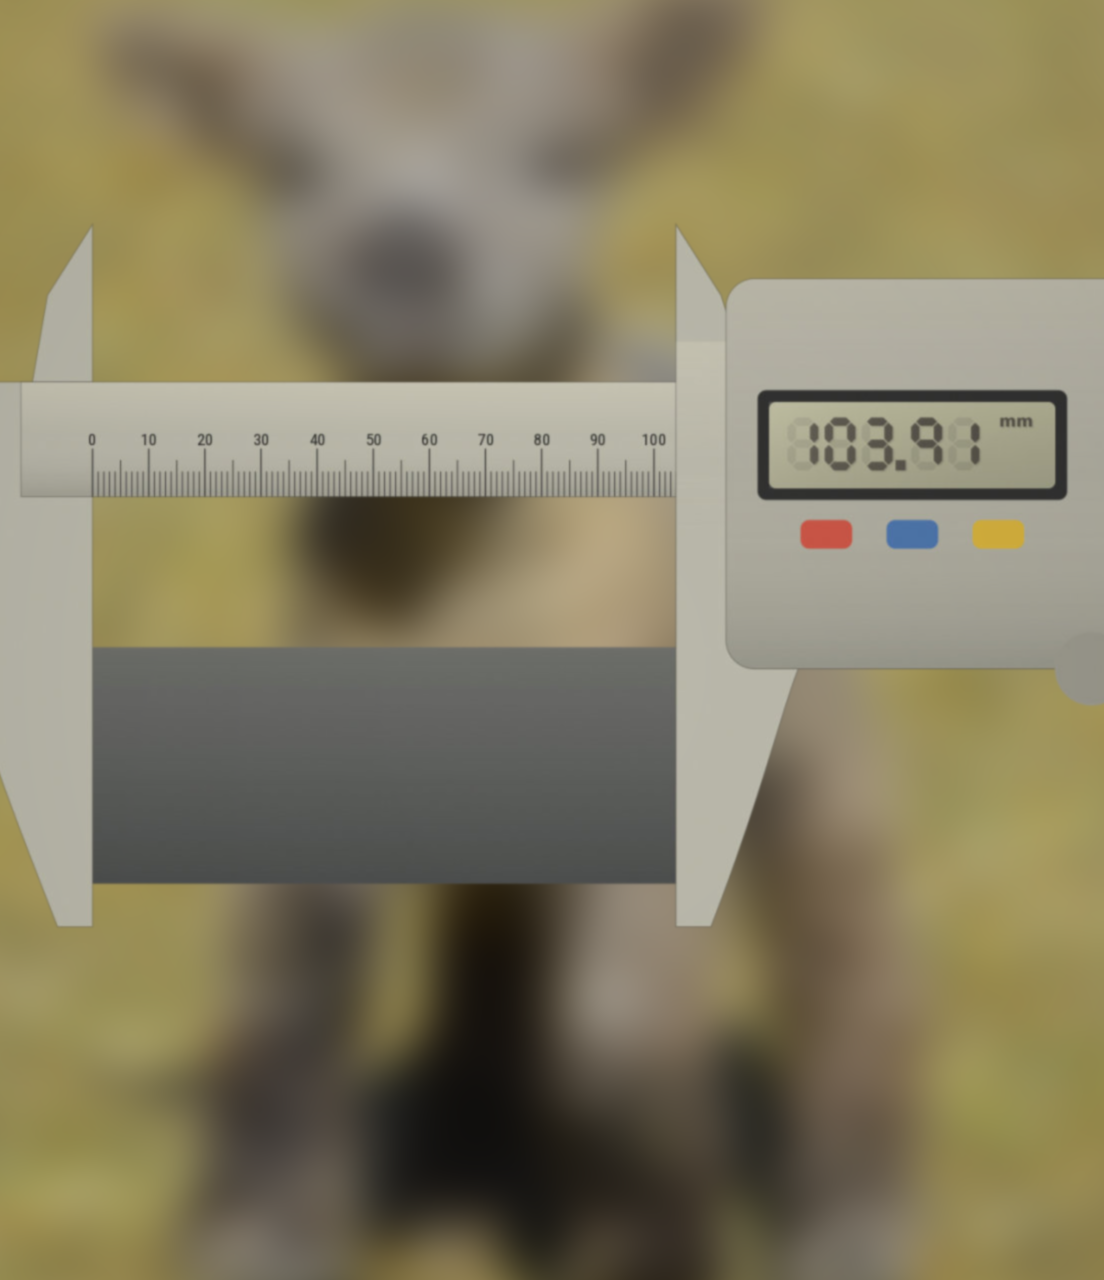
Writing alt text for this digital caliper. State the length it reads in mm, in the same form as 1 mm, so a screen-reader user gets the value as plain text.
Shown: 103.91 mm
